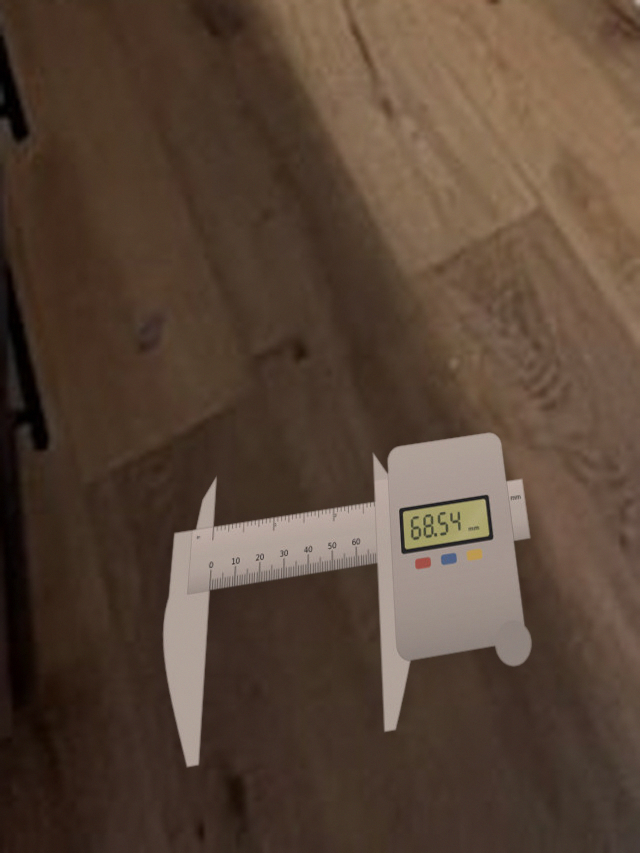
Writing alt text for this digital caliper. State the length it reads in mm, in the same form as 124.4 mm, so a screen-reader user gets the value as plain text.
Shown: 68.54 mm
